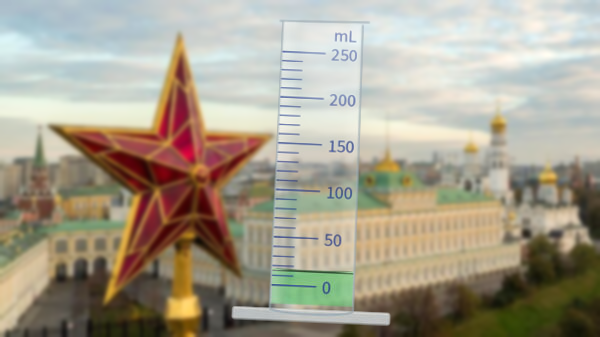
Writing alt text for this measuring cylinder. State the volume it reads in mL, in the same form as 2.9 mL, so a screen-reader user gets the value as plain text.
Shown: 15 mL
